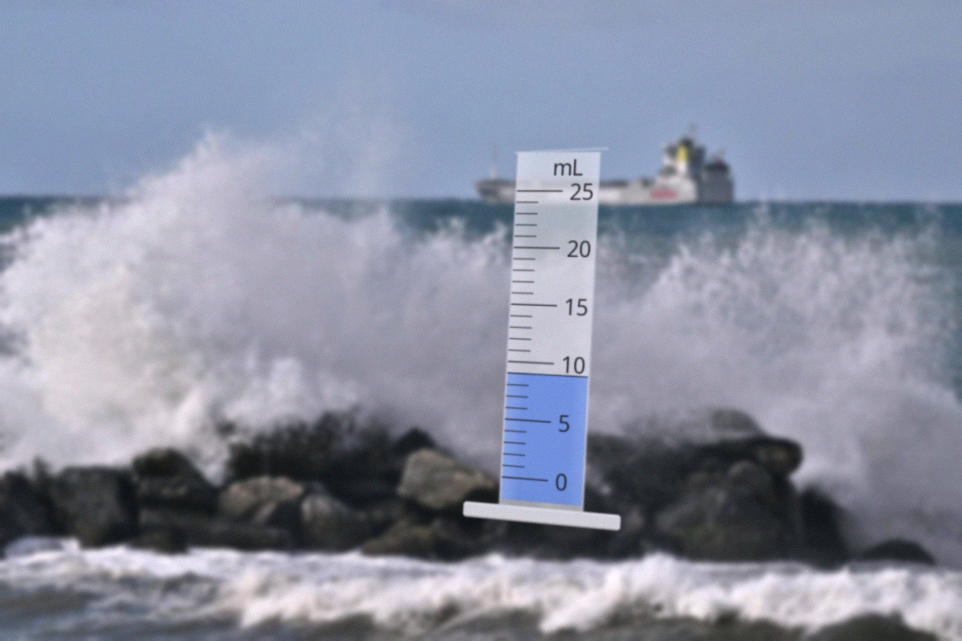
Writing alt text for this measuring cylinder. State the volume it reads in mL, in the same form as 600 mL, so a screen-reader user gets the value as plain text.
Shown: 9 mL
